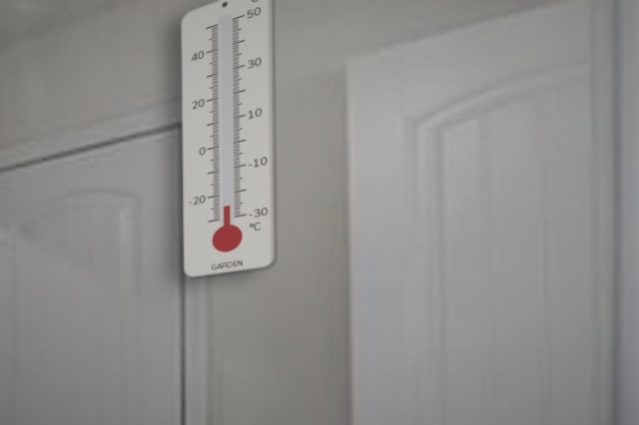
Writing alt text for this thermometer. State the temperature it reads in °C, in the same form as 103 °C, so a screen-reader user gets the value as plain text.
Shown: -25 °C
